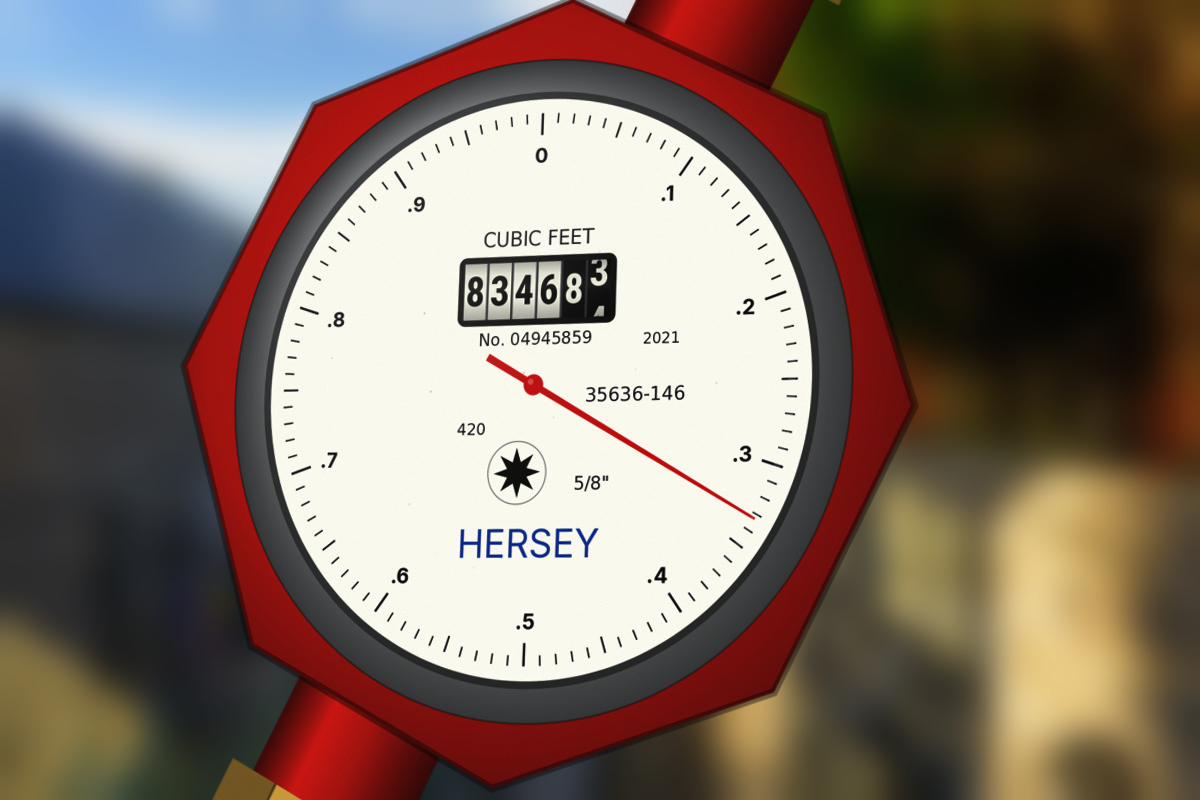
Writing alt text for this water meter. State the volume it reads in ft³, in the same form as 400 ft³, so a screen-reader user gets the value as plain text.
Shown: 834683.33 ft³
